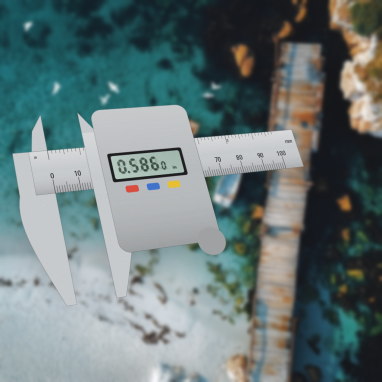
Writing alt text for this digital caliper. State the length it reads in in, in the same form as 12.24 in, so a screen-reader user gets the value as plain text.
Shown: 0.5860 in
